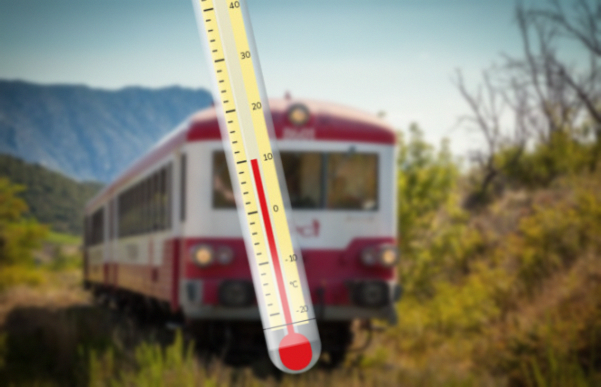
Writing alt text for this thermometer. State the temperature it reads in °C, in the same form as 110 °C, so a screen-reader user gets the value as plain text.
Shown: 10 °C
